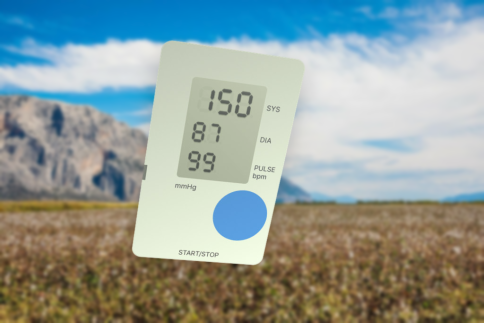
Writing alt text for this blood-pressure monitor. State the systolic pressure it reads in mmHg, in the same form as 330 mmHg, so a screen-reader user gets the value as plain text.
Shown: 150 mmHg
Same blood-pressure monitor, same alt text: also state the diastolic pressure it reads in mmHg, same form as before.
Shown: 87 mmHg
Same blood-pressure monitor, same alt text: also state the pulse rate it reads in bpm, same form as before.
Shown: 99 bpm
